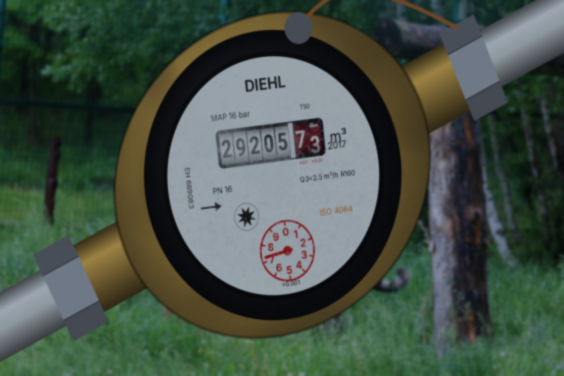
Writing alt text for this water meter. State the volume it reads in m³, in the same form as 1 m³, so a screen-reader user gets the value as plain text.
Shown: 29205.727 m³
